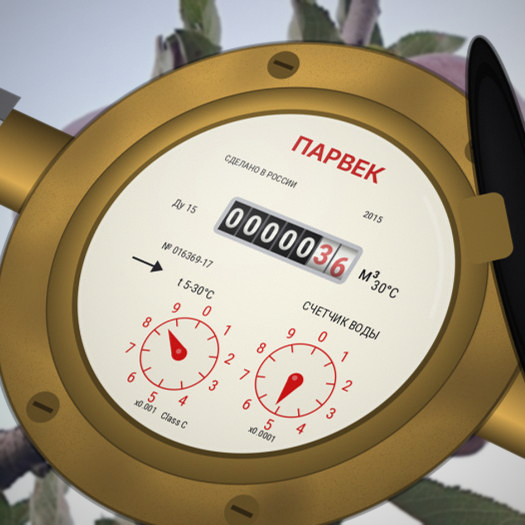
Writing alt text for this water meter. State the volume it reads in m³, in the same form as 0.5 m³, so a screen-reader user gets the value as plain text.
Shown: 0.3585 m³
